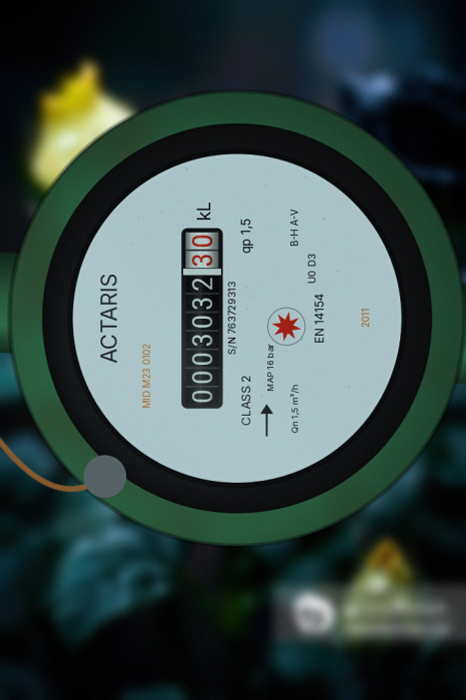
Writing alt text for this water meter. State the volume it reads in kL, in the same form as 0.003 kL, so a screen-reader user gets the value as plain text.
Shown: 3032.30 kL
